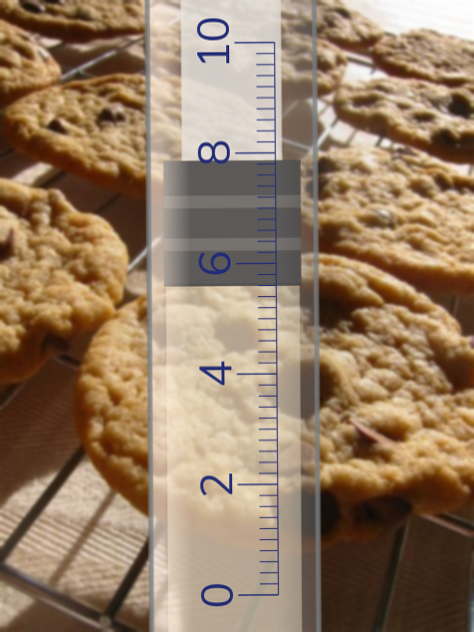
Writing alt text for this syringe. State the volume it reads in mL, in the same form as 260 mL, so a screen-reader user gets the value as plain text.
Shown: 5.6 mL
